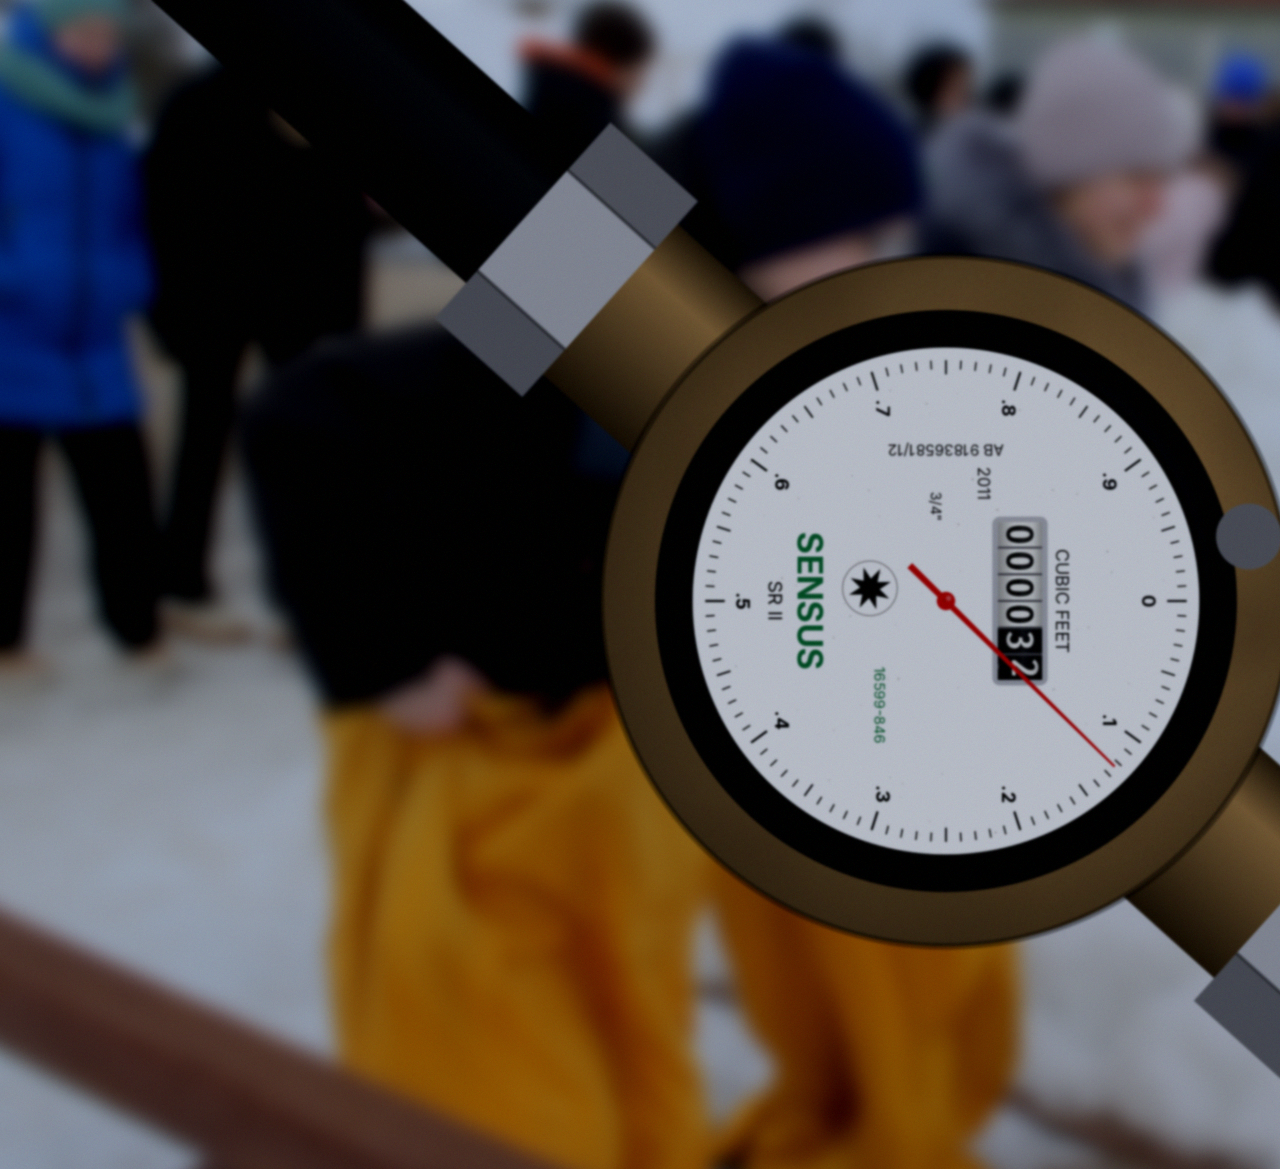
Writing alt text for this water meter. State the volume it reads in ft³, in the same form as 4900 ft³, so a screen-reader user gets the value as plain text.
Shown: 32.12 ft³
